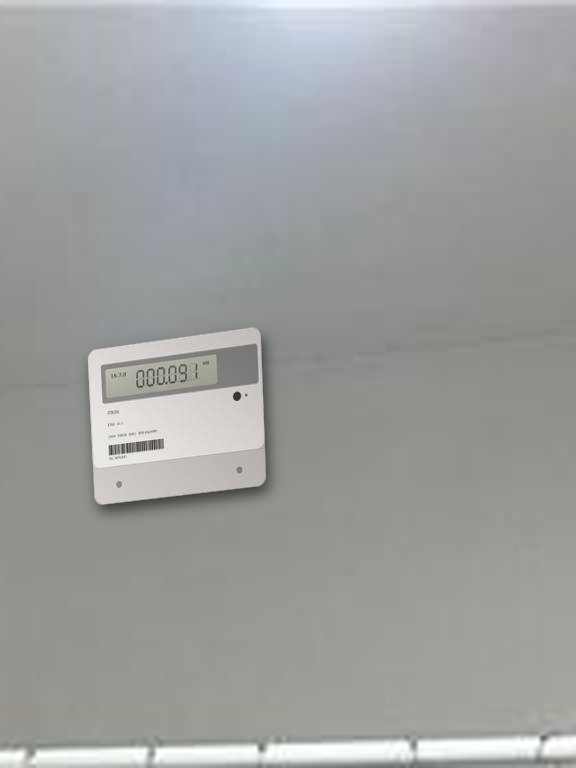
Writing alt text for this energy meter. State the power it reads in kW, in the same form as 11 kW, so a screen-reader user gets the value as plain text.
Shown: 0.091 kW
